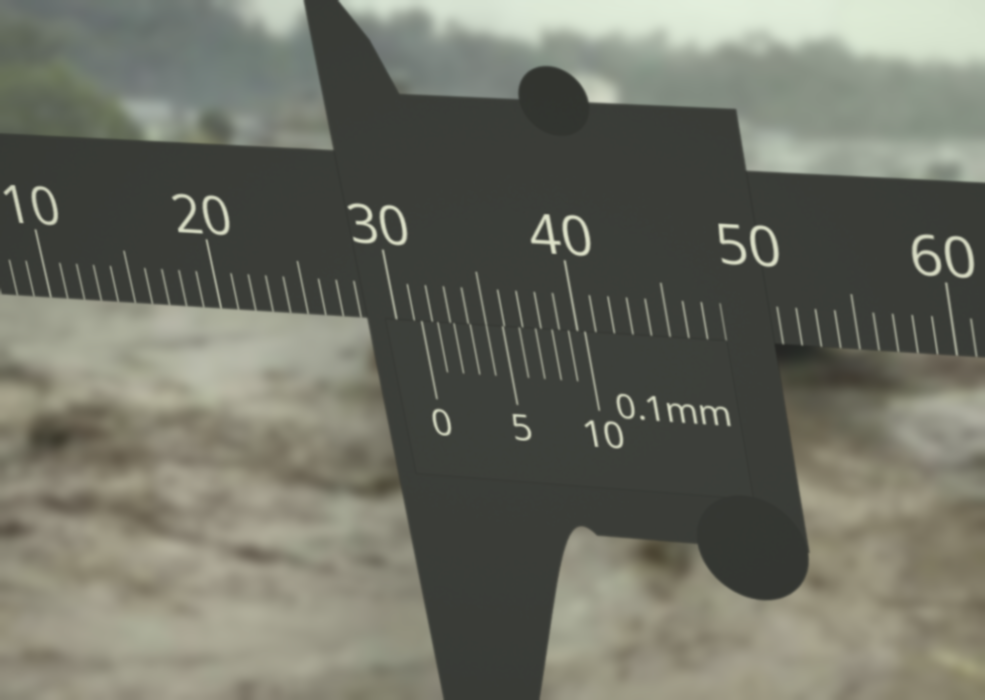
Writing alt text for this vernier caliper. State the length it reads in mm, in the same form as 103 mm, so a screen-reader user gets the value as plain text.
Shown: 31.4 mm
